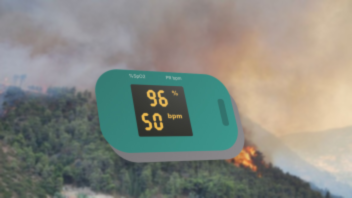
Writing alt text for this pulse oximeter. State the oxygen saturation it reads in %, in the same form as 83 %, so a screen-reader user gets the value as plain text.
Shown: 96 %
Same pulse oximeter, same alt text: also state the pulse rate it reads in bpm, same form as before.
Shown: 50 bpm
